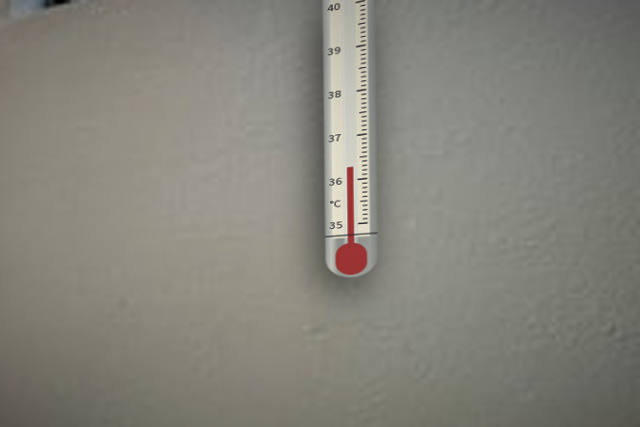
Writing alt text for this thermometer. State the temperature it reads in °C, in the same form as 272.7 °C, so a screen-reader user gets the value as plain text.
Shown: 36.3 °C
